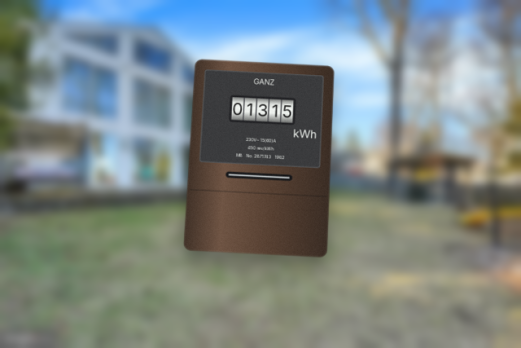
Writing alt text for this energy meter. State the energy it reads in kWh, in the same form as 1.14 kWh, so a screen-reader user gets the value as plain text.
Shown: 1315 kWh
